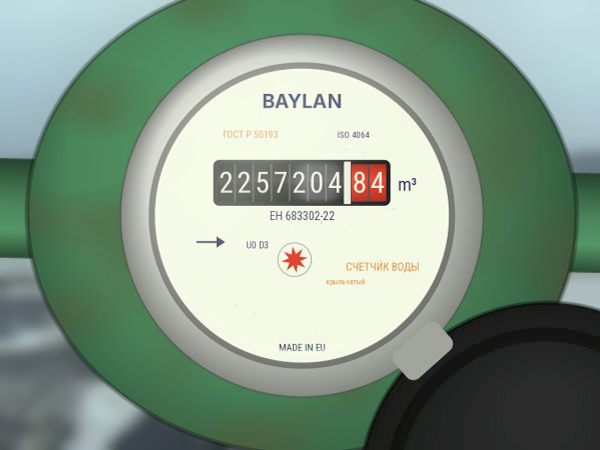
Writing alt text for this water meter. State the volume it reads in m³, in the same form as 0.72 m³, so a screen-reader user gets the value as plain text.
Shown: 2257204.84 m³
